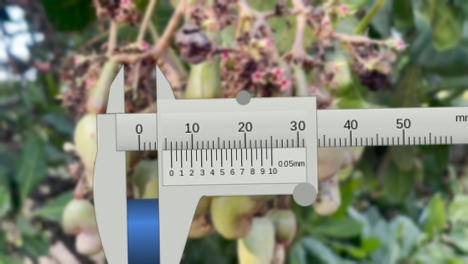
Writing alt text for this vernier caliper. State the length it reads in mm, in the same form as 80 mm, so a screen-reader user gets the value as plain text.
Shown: 6.0 mm
